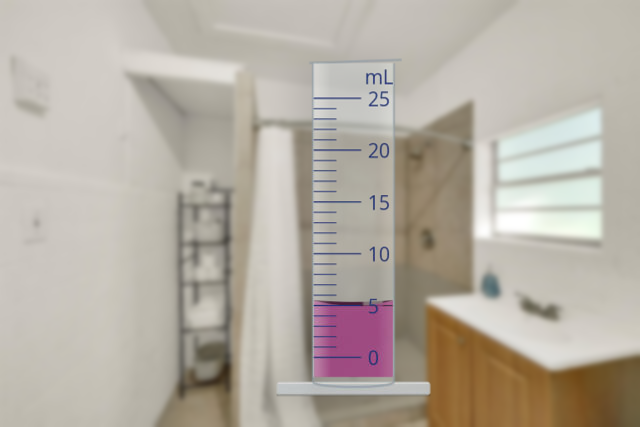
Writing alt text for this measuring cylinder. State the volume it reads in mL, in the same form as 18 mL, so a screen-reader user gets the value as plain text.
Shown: 5 mL
